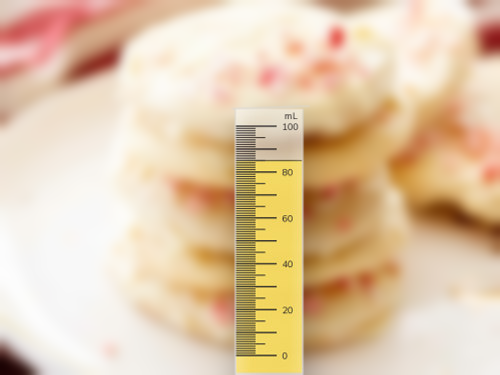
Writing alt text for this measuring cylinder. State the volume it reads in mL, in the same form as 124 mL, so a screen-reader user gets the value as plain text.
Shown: 85 mL
